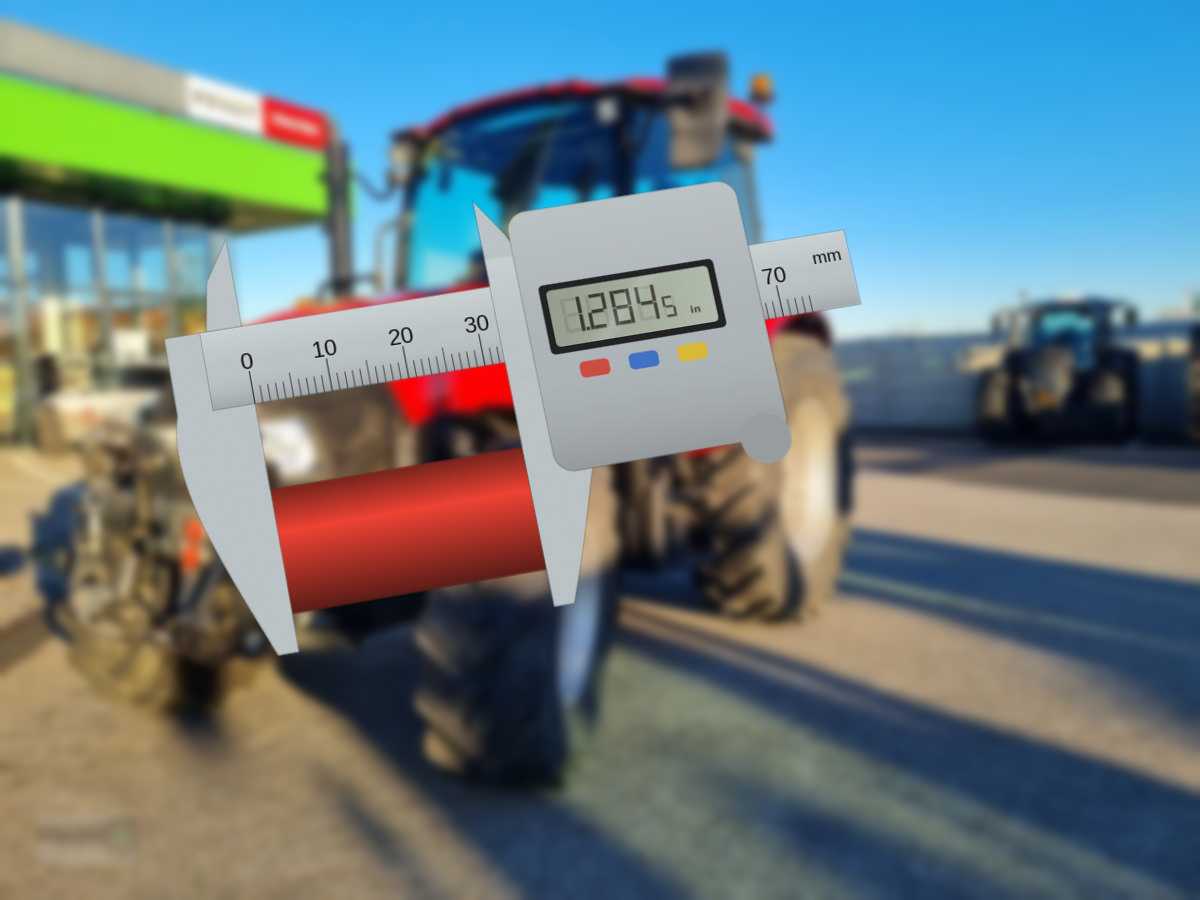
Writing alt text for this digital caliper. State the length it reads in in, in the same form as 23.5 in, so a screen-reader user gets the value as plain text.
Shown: 1.2845 in
